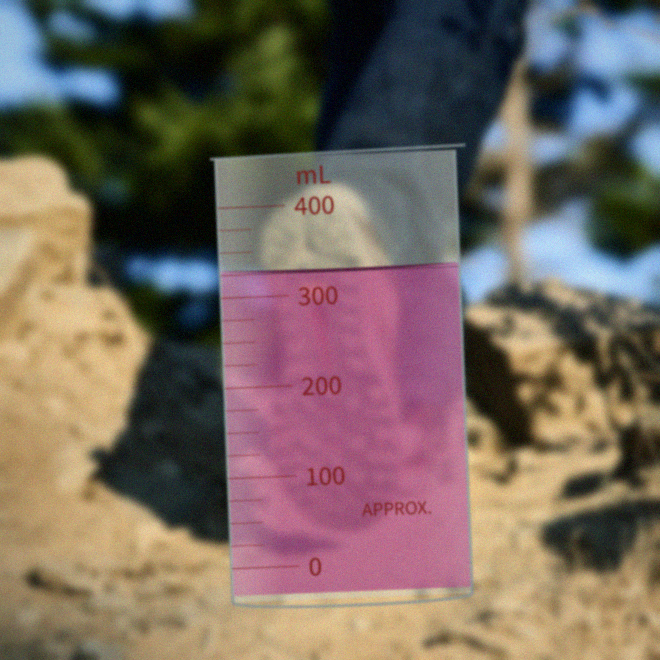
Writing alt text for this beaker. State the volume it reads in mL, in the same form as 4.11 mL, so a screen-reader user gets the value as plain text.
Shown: 325 mL
